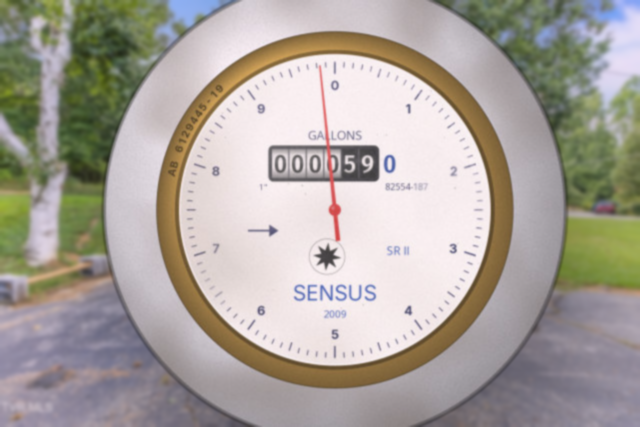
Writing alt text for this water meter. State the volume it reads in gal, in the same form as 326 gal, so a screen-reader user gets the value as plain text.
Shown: 589.8 gal
